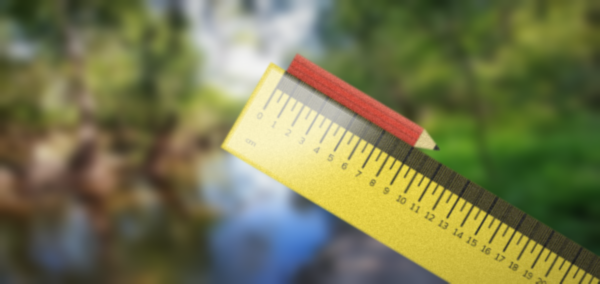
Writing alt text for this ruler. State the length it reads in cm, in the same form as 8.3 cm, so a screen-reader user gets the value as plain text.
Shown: 10.5 cm
